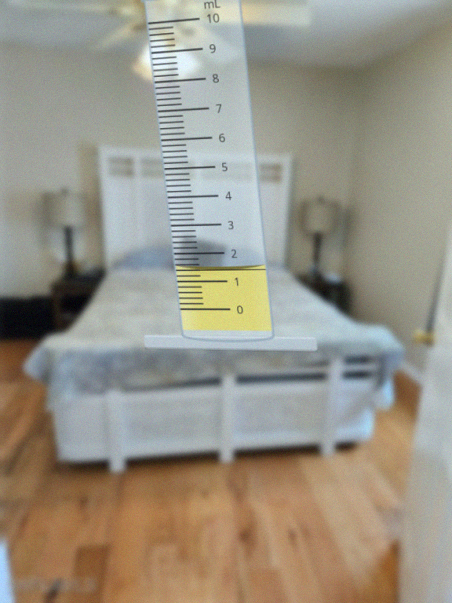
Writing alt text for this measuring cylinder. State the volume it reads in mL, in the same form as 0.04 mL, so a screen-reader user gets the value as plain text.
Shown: 1.4 mL
